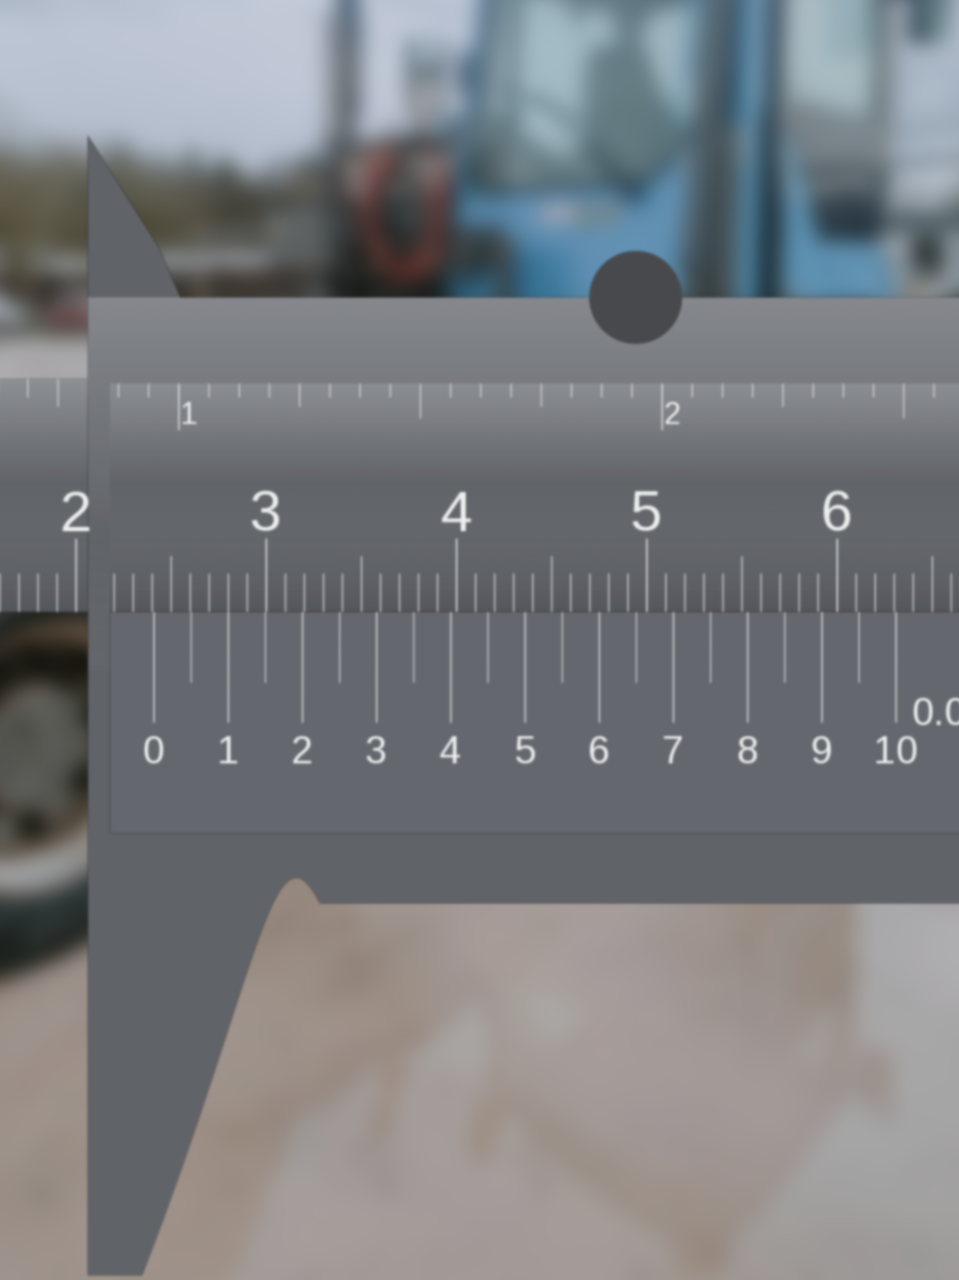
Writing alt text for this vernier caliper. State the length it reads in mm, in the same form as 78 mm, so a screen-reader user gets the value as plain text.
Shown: 24.1 mm
